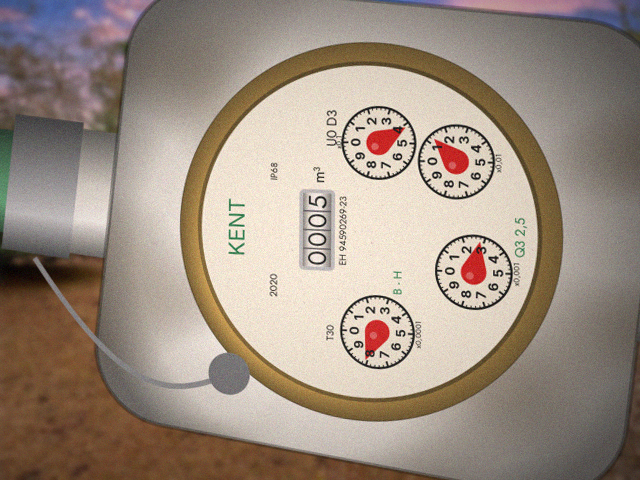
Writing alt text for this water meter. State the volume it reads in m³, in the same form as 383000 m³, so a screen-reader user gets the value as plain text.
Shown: 5.4128 m³
